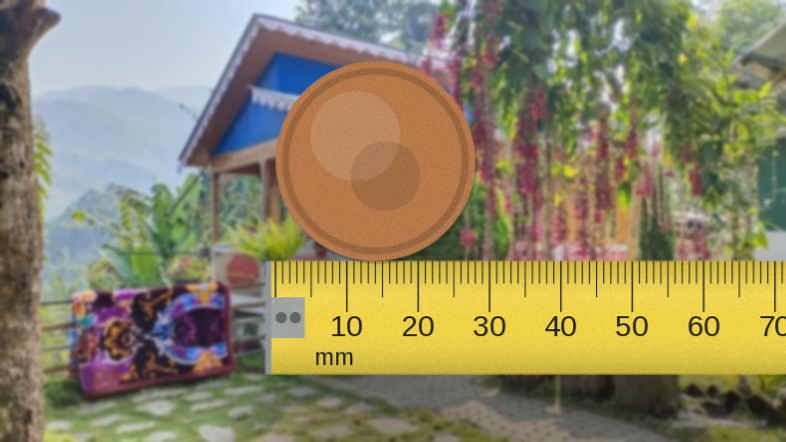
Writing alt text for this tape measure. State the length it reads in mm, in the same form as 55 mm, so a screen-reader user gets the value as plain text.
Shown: 28 mm
